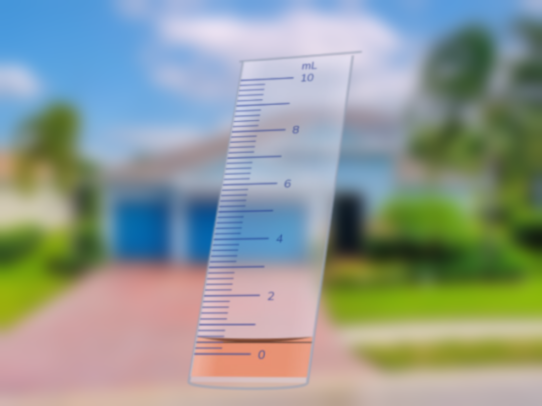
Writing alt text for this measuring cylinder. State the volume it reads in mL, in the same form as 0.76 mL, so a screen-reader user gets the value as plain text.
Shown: 0.4 mL
